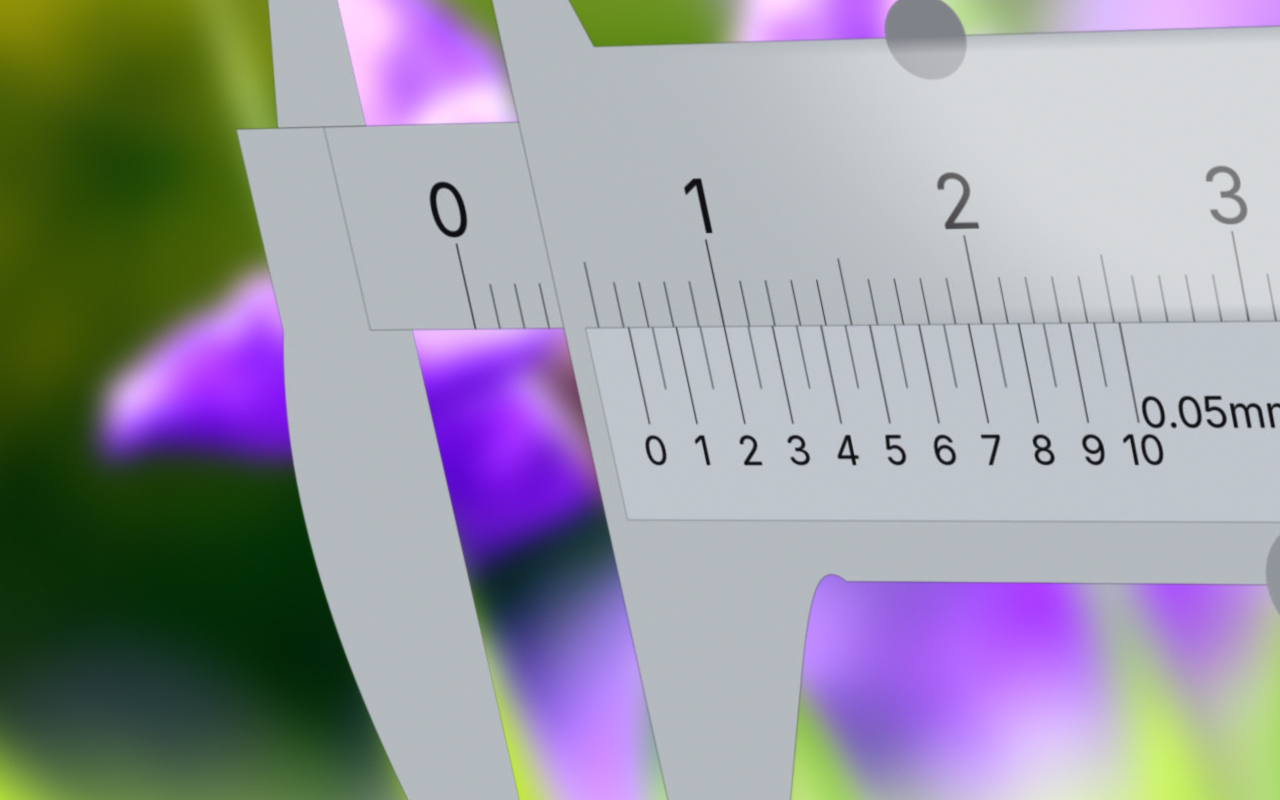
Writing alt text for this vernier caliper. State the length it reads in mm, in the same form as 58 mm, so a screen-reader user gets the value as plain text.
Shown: 6.2 mm
